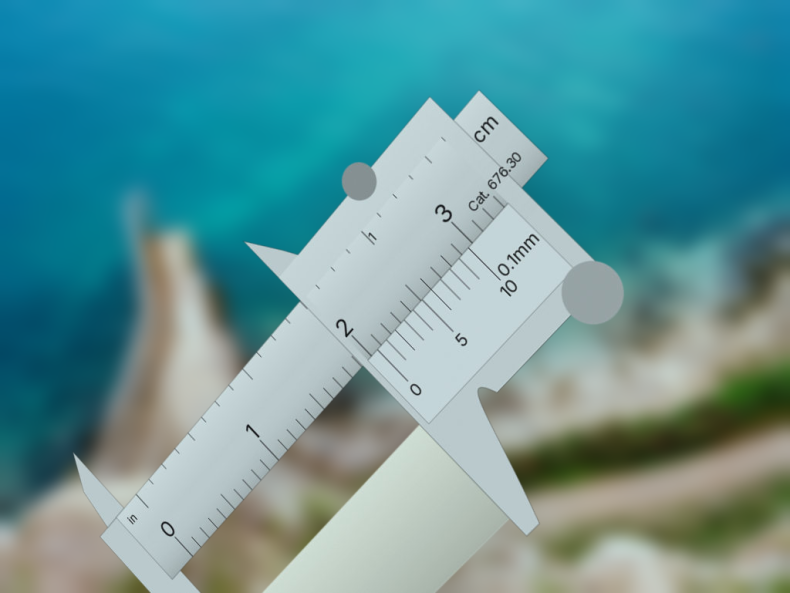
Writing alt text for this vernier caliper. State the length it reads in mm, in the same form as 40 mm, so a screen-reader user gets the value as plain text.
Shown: 20.6 mm
